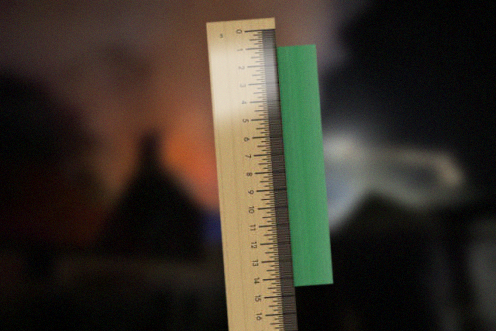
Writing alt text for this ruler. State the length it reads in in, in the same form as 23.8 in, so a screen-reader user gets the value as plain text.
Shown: 13.5 in
